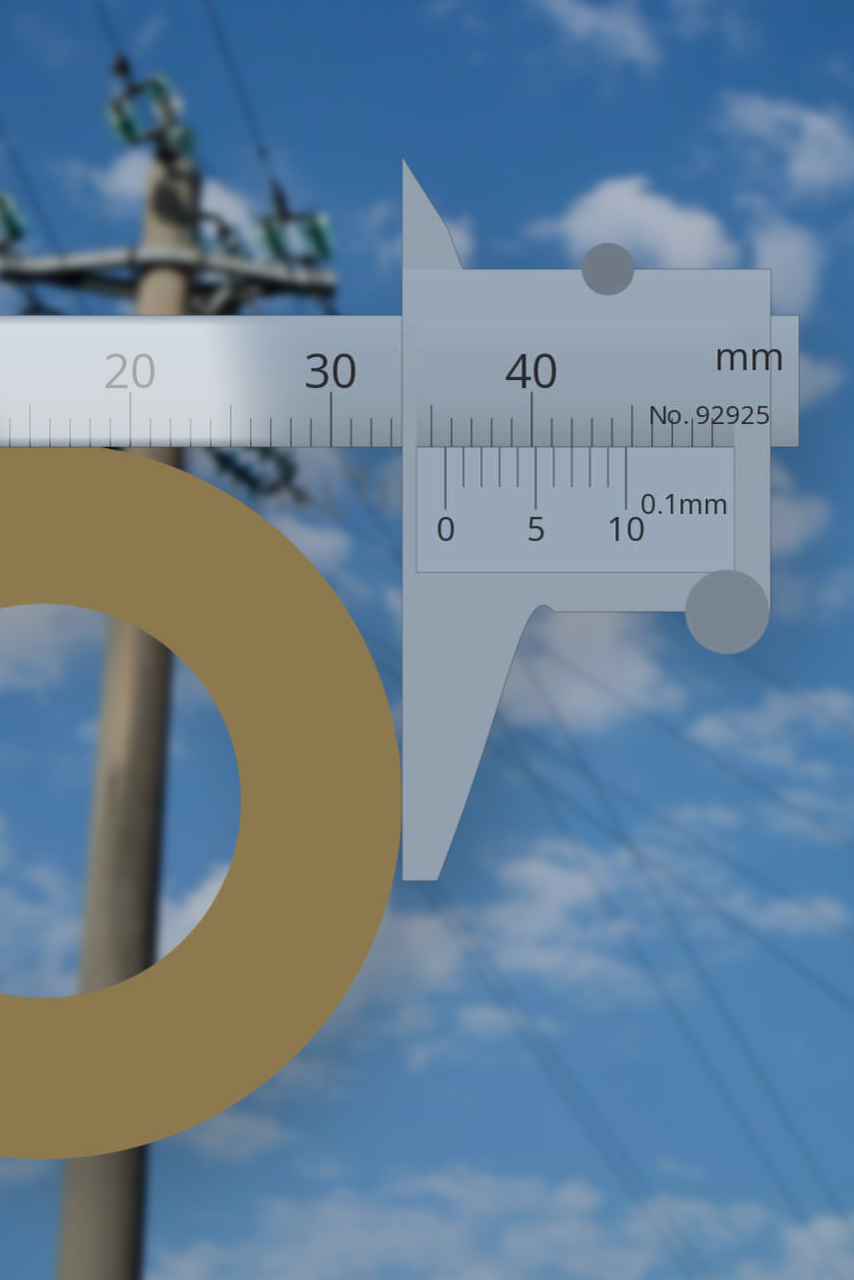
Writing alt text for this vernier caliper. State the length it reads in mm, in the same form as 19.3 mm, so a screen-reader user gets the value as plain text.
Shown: 35.7 mm
